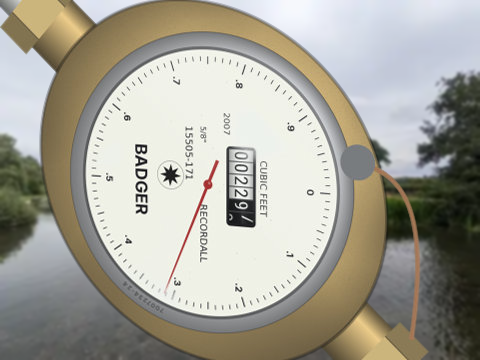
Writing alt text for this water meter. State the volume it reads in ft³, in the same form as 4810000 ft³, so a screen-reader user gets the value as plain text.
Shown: 2297.31 ft³
